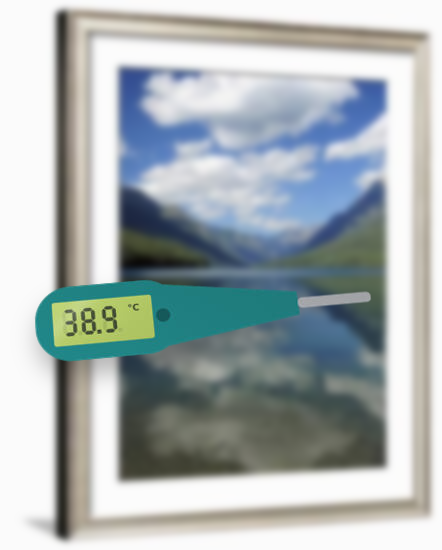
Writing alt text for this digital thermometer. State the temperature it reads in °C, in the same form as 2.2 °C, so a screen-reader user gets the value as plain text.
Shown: 38.9 °C
